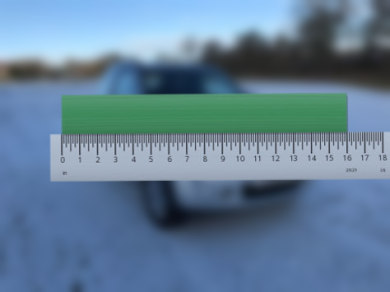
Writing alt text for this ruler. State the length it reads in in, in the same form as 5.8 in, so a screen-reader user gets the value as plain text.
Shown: 16 in
